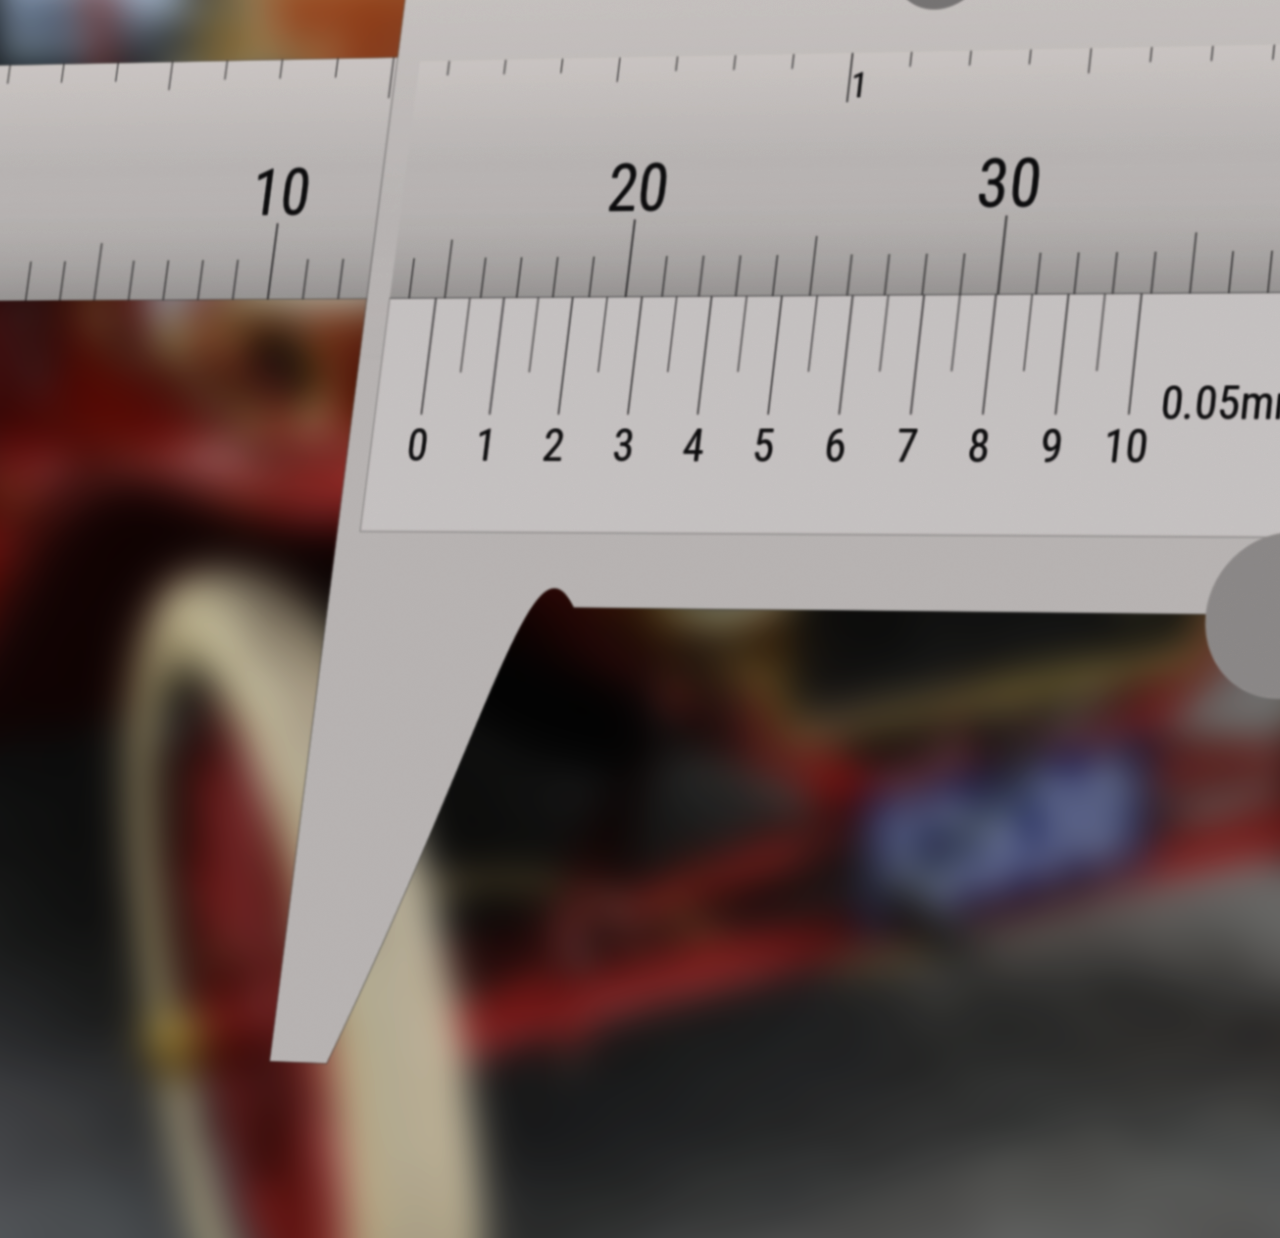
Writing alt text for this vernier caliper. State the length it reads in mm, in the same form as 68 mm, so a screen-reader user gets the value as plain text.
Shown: 14.75 mm
